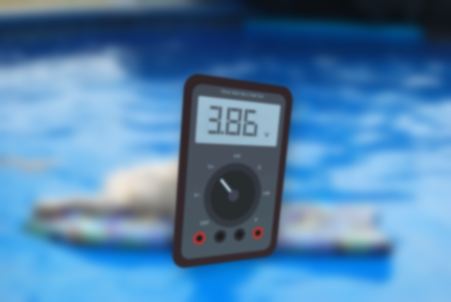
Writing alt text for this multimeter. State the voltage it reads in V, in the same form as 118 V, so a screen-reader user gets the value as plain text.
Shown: 3.86 V
